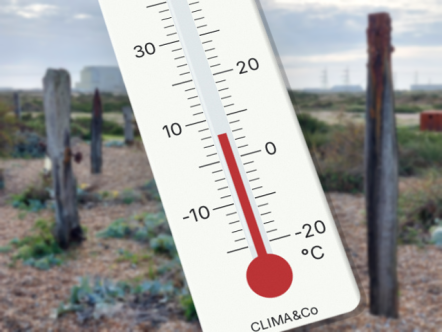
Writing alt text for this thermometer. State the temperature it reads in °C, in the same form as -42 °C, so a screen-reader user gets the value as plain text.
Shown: 6 °C
